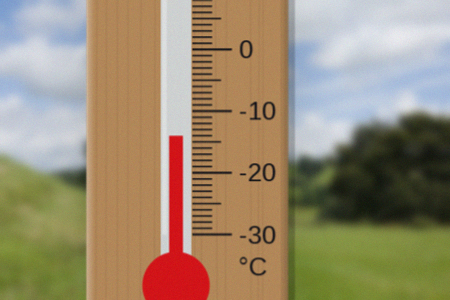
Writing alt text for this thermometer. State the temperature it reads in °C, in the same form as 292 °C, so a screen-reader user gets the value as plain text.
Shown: -14 °C
